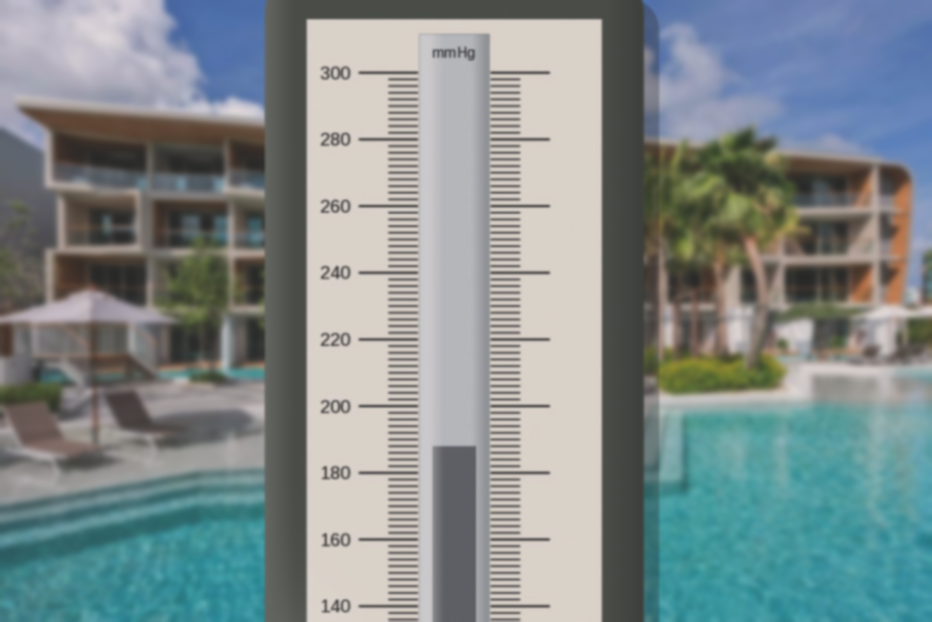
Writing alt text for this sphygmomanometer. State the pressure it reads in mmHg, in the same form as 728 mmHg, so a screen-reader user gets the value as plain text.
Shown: 188 mmHg
